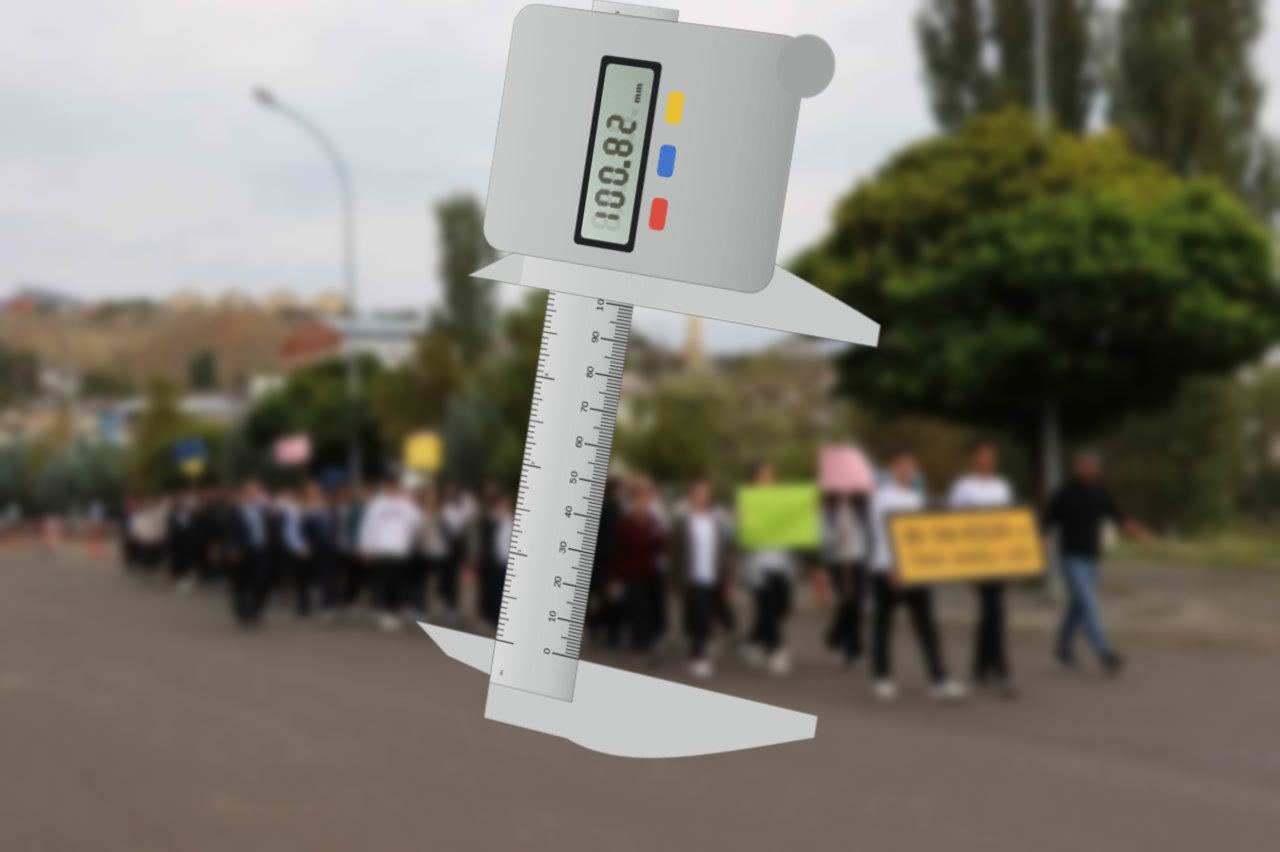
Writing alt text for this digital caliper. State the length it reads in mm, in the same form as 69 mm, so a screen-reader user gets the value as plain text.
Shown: 100.82 mm
